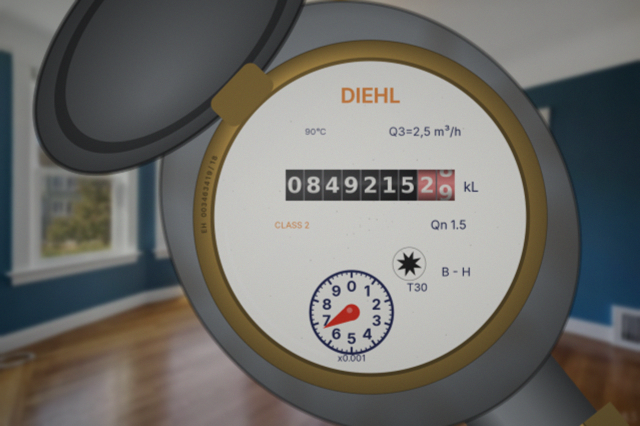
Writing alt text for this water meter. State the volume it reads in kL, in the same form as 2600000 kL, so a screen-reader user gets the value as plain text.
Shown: 849215.286 kL
